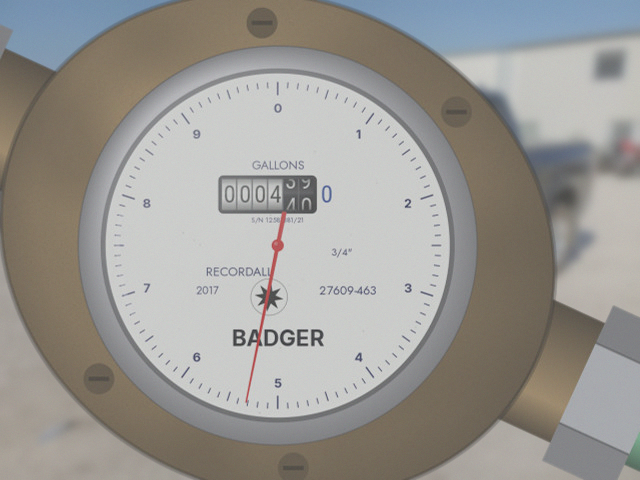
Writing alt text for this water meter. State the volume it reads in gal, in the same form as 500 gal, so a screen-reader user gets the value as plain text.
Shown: 4395.3 gal
